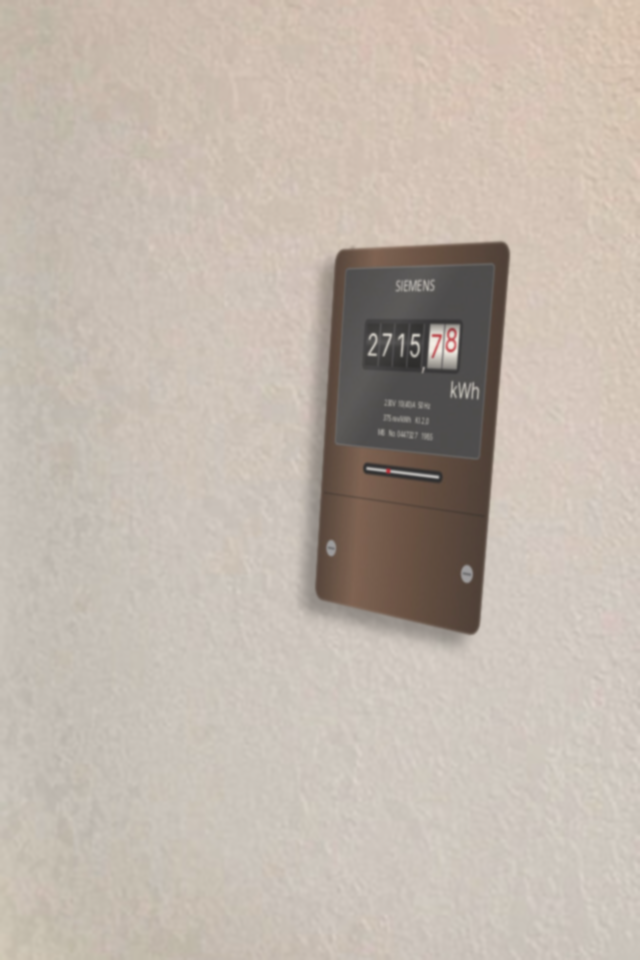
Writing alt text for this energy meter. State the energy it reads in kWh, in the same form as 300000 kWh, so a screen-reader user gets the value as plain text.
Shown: 2715.78 kWh
